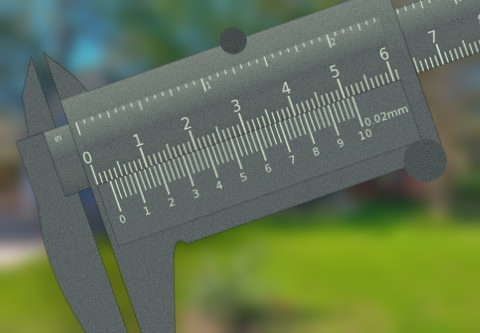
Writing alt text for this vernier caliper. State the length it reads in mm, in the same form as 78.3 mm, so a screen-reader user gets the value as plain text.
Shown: 2.5 mm
